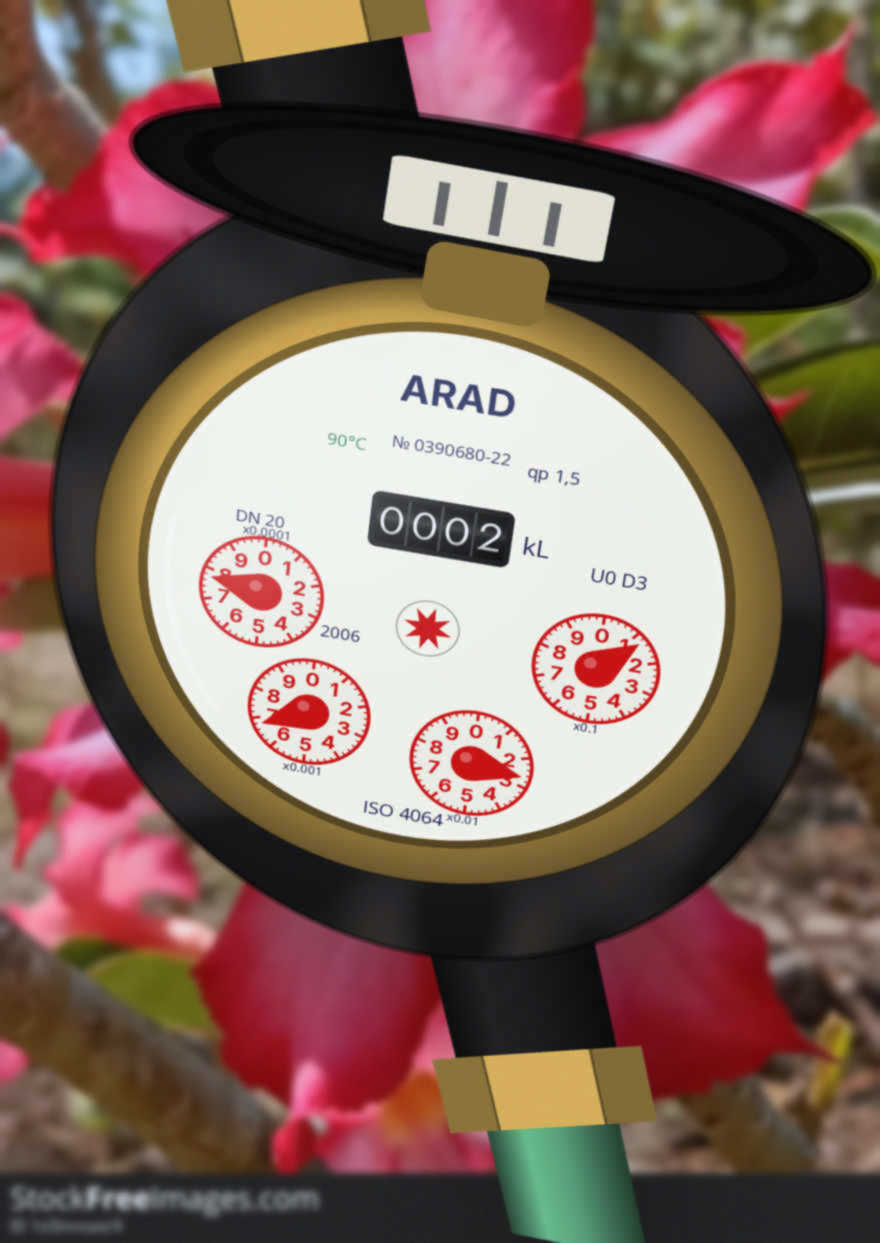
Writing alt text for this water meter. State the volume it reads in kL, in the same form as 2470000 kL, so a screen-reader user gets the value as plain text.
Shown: 2.1267 kL
